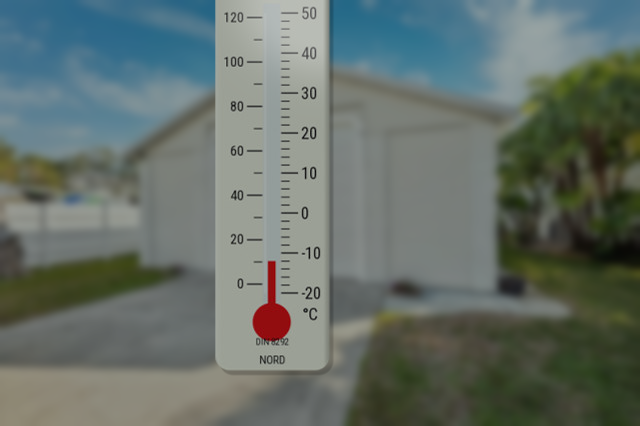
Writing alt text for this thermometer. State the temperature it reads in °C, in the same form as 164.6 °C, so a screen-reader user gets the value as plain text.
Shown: -12 °C
